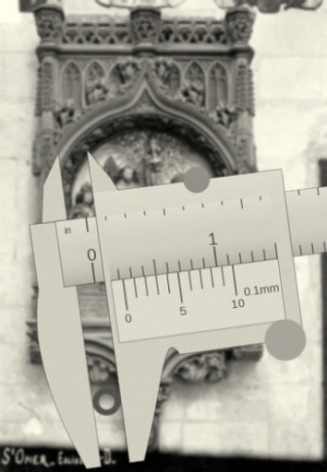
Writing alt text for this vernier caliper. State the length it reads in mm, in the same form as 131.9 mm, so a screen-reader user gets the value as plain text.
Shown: 2.3 mm
